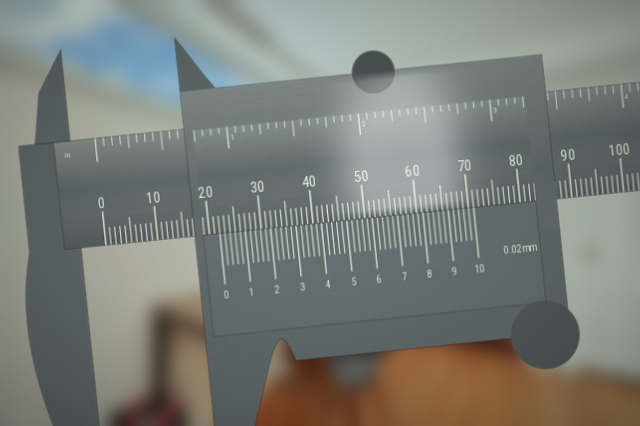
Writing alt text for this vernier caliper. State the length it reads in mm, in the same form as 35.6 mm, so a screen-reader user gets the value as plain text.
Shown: 22.0 mm
